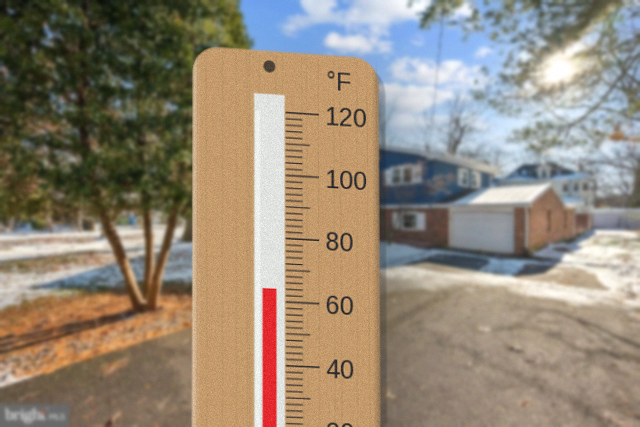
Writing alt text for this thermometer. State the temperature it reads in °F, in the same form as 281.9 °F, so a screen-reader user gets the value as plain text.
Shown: 64 °F
